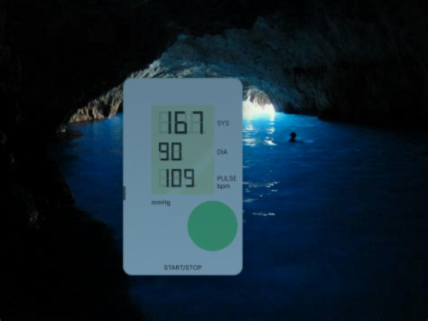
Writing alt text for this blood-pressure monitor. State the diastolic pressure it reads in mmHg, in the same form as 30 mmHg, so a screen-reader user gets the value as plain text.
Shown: 90 mmHg
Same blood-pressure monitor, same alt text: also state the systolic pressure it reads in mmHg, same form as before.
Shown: 167 mmHg
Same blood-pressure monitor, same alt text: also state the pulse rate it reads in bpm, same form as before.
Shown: 109 bpm
